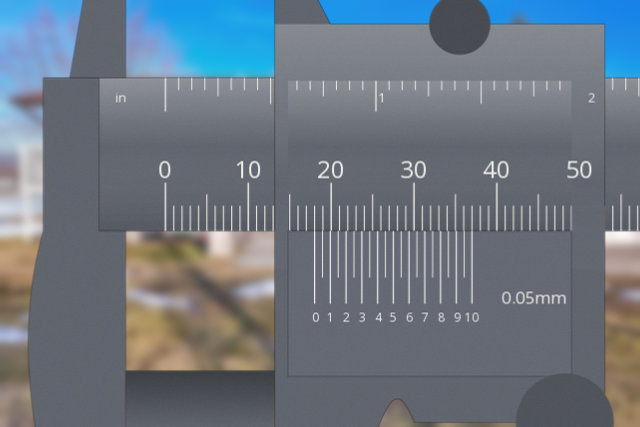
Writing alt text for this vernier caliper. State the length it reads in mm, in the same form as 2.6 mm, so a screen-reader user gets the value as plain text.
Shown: 18.0 mm
